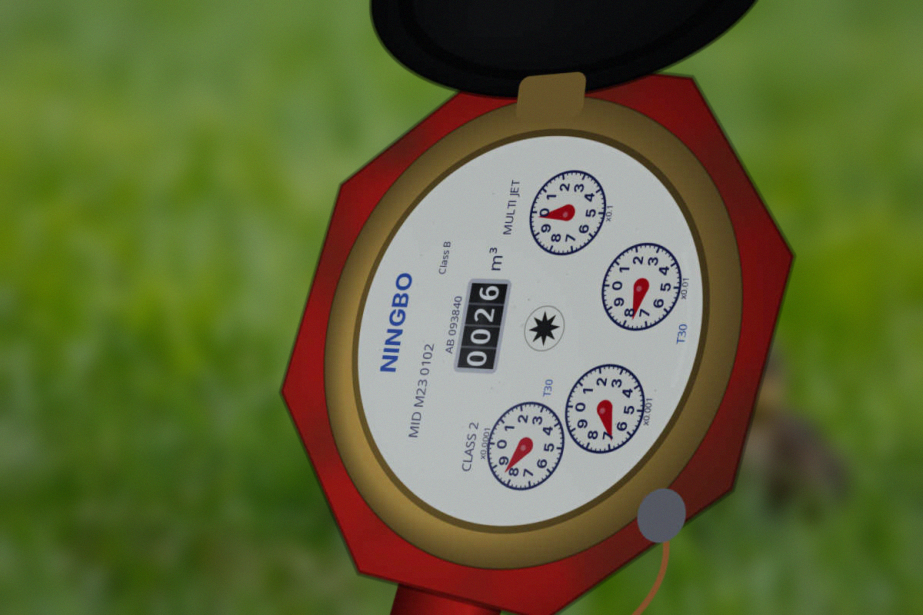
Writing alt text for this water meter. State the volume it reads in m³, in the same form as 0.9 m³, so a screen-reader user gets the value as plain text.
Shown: 25.9768 m³
